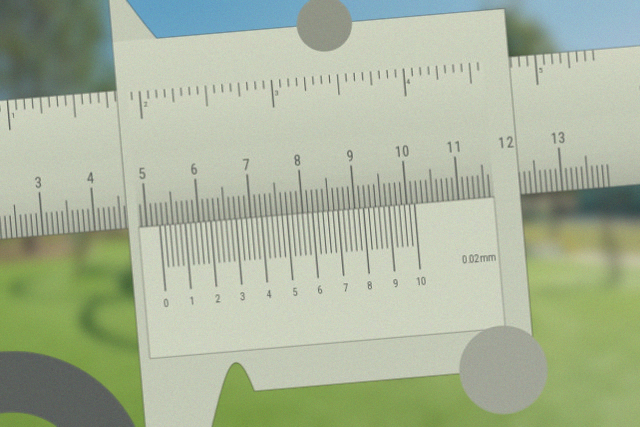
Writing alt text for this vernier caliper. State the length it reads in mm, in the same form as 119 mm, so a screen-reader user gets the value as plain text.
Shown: 52.5 mm
